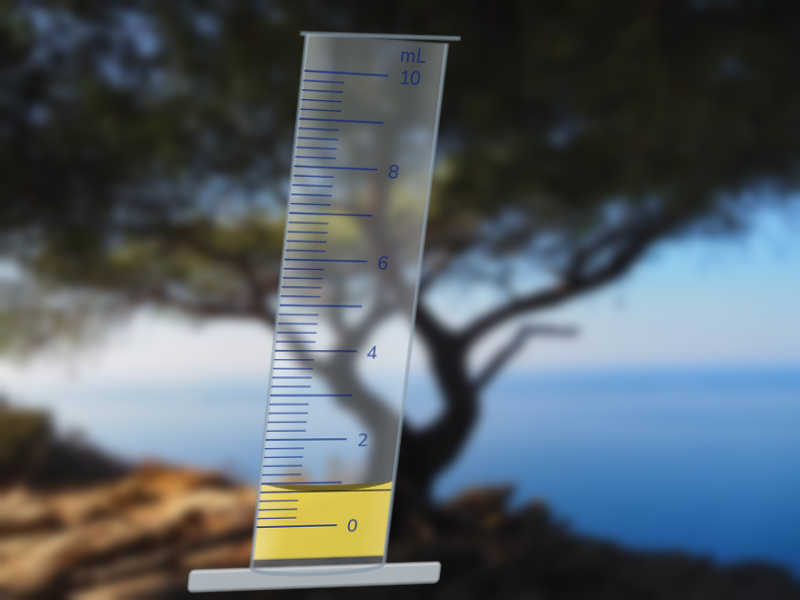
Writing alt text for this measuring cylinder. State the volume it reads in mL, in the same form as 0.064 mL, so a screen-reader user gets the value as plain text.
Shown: 0.8 mL
